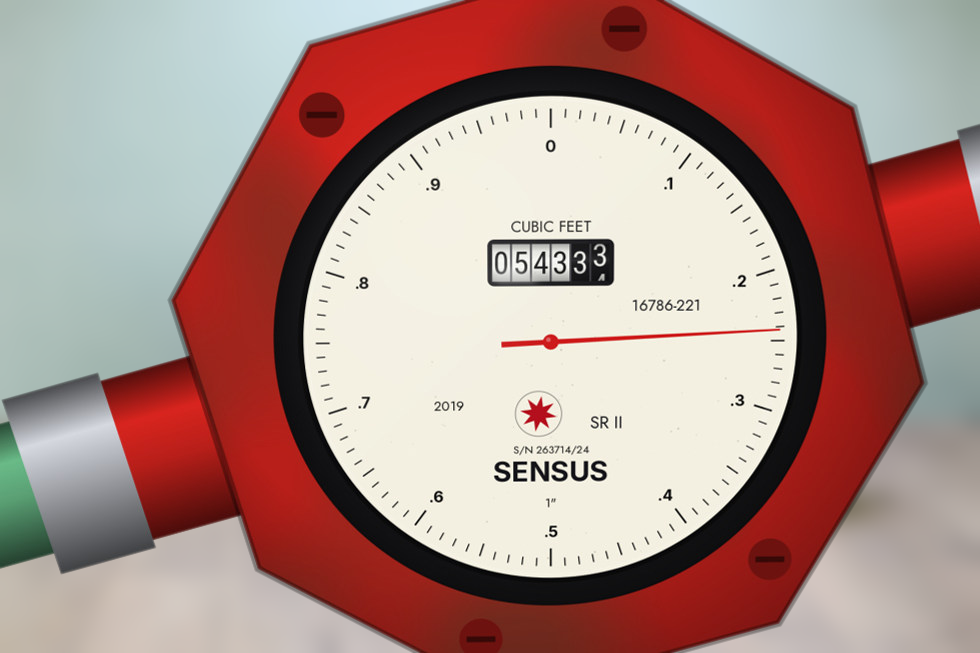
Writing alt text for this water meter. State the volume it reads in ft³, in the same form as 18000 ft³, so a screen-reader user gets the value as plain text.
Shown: 54333.24 ft³
